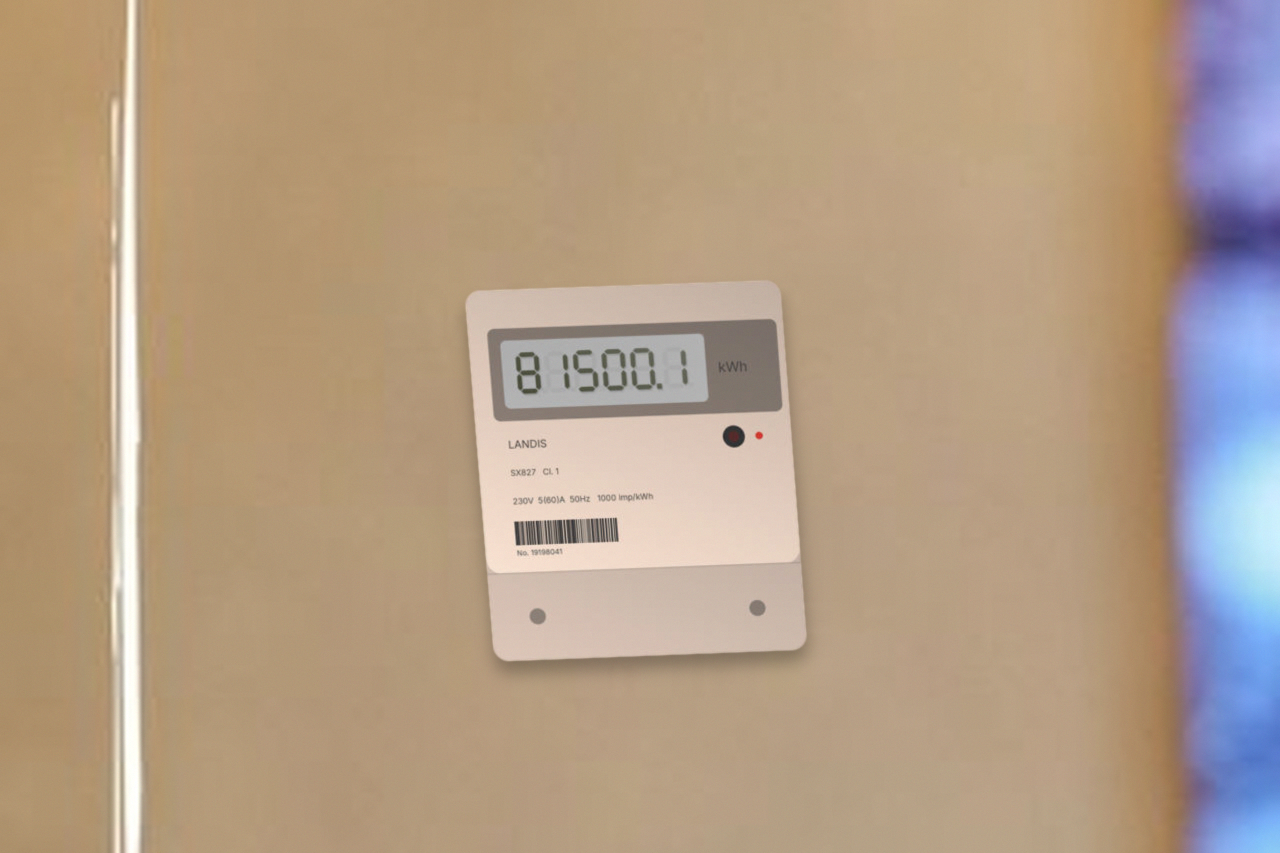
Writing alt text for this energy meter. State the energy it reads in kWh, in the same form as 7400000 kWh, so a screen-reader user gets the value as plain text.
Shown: 81500.1 kWh
